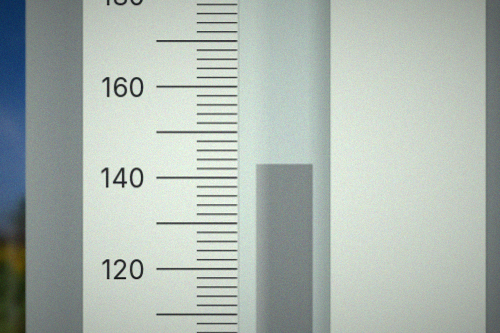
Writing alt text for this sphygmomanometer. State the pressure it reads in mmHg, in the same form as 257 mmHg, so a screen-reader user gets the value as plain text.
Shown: 143 mmHg
